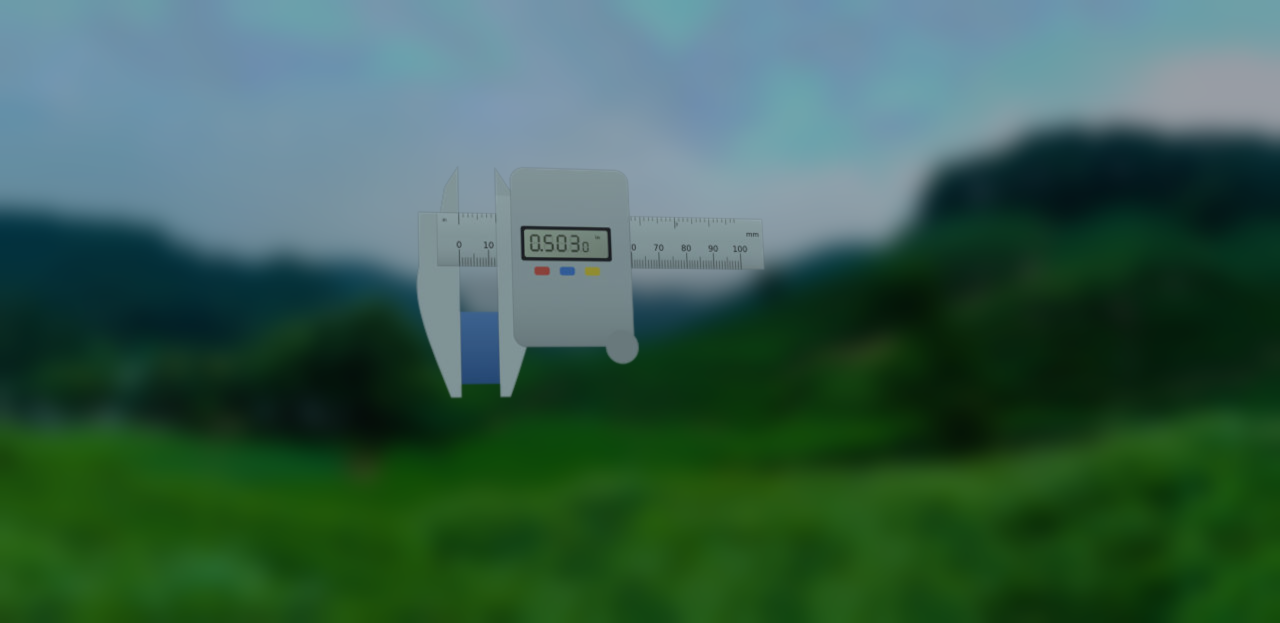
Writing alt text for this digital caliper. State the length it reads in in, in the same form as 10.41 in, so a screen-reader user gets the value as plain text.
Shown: 0.5030 in
